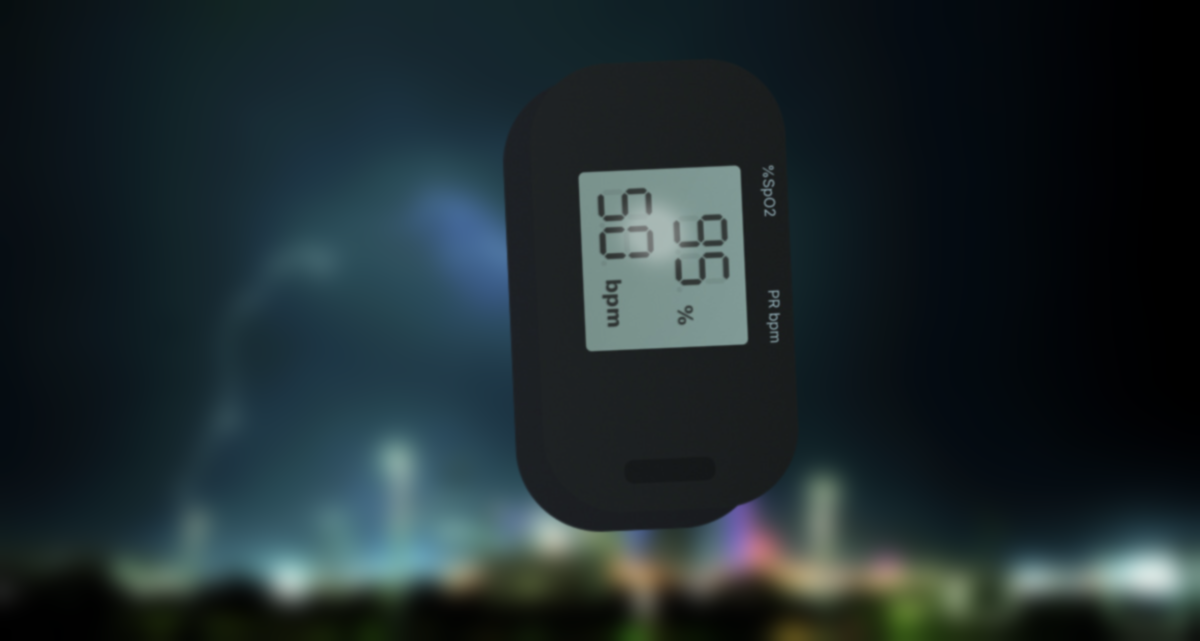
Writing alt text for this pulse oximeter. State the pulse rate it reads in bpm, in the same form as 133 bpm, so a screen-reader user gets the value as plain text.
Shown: 50 bpm
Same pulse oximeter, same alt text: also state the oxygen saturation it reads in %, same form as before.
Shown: 95 %
